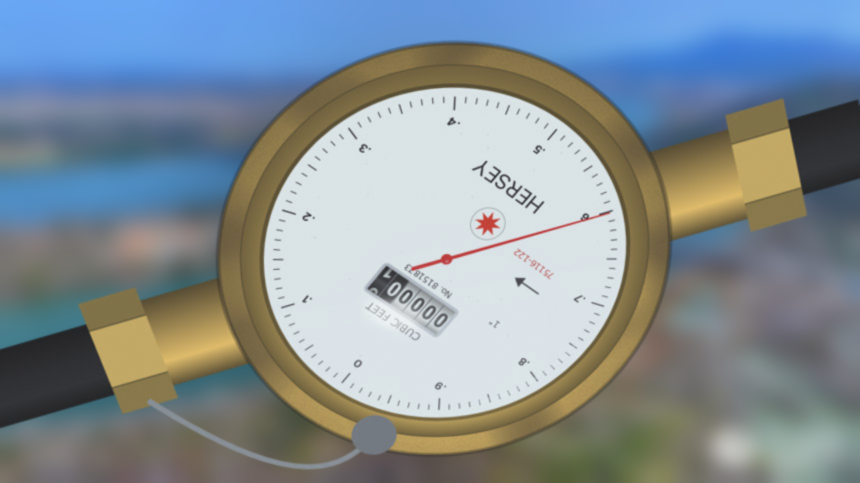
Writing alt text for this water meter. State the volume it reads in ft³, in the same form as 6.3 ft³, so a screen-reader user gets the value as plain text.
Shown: 0.60 ft³
